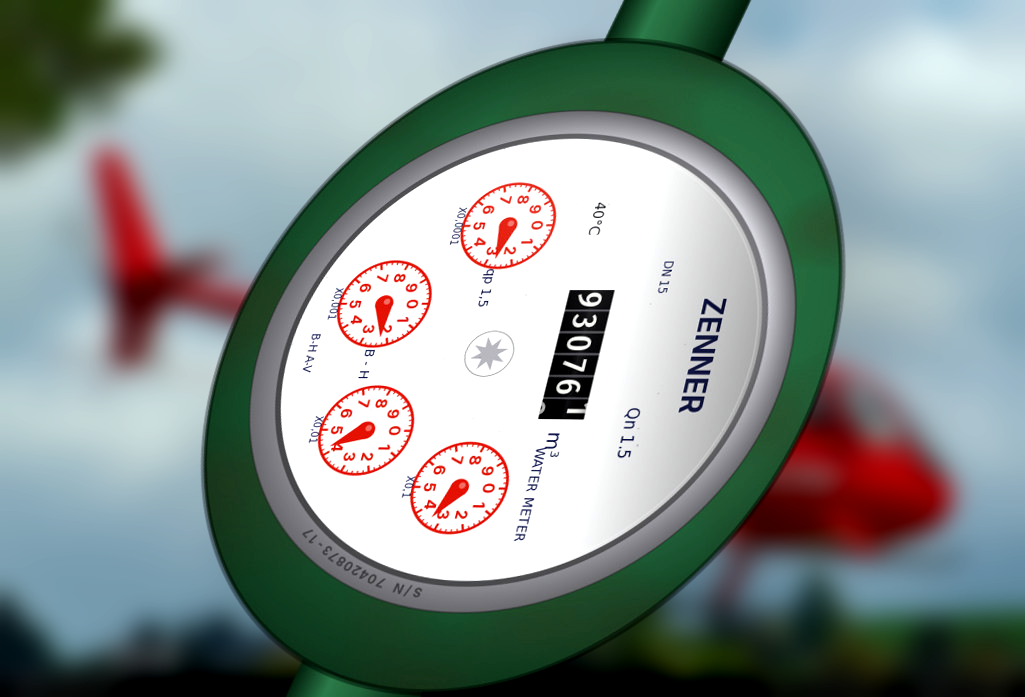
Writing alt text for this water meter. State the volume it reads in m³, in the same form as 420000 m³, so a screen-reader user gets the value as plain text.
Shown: 930761.3422 m³
